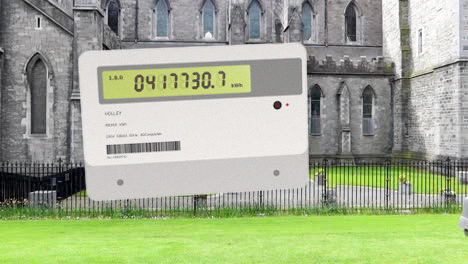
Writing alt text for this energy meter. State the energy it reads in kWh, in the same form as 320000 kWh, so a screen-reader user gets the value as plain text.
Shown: 417730.7 kWh
